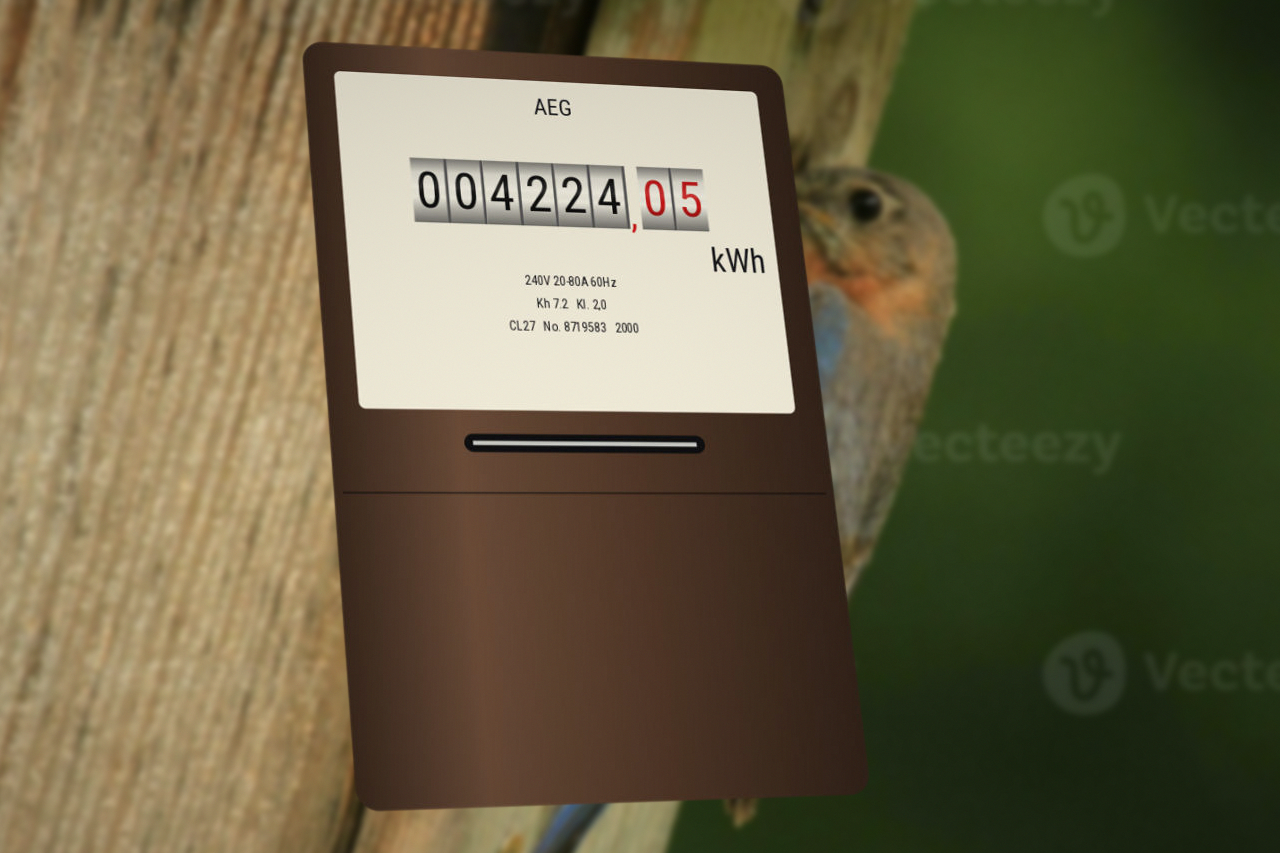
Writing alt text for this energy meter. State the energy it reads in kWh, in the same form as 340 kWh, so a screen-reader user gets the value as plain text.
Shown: 4224.05 kWh
